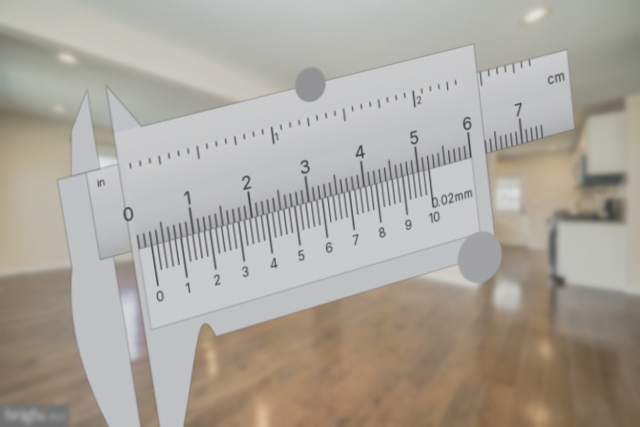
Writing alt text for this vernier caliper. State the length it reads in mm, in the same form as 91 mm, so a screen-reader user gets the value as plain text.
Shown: 3.0 mm
